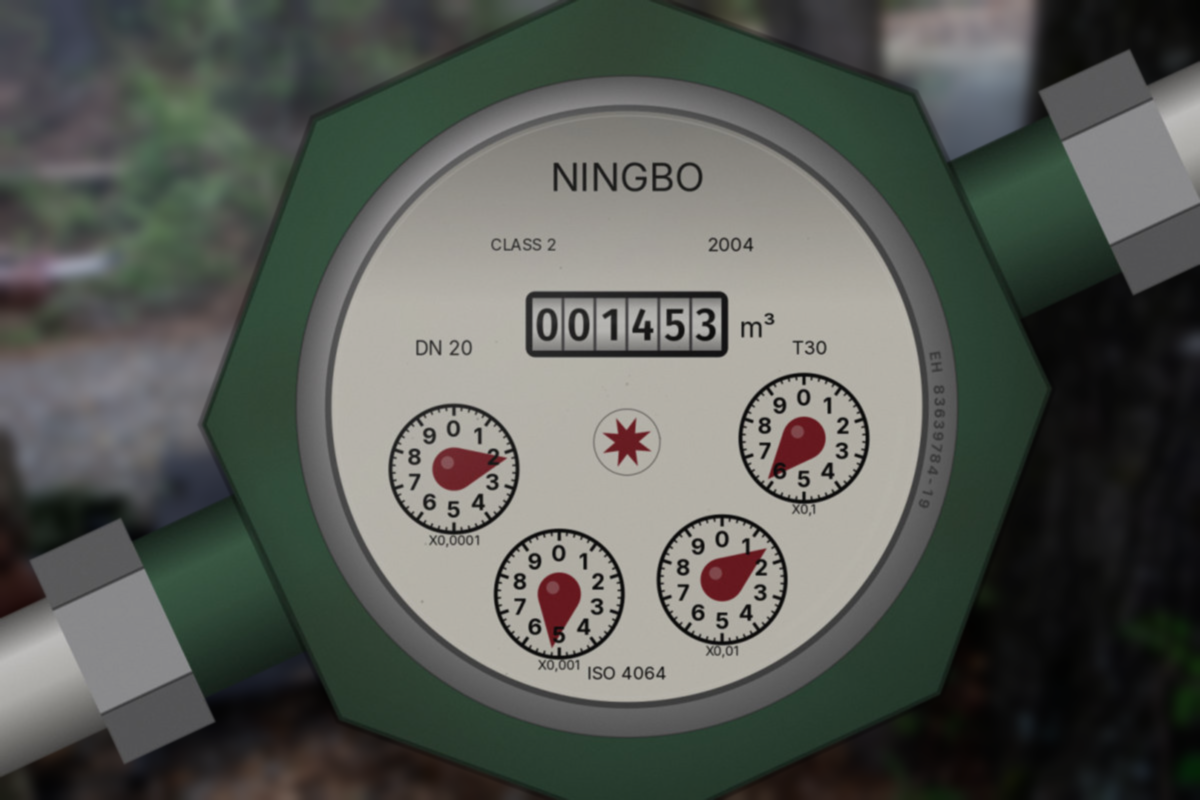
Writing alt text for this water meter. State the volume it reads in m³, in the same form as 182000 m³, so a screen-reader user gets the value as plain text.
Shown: 1453.6152 m³
